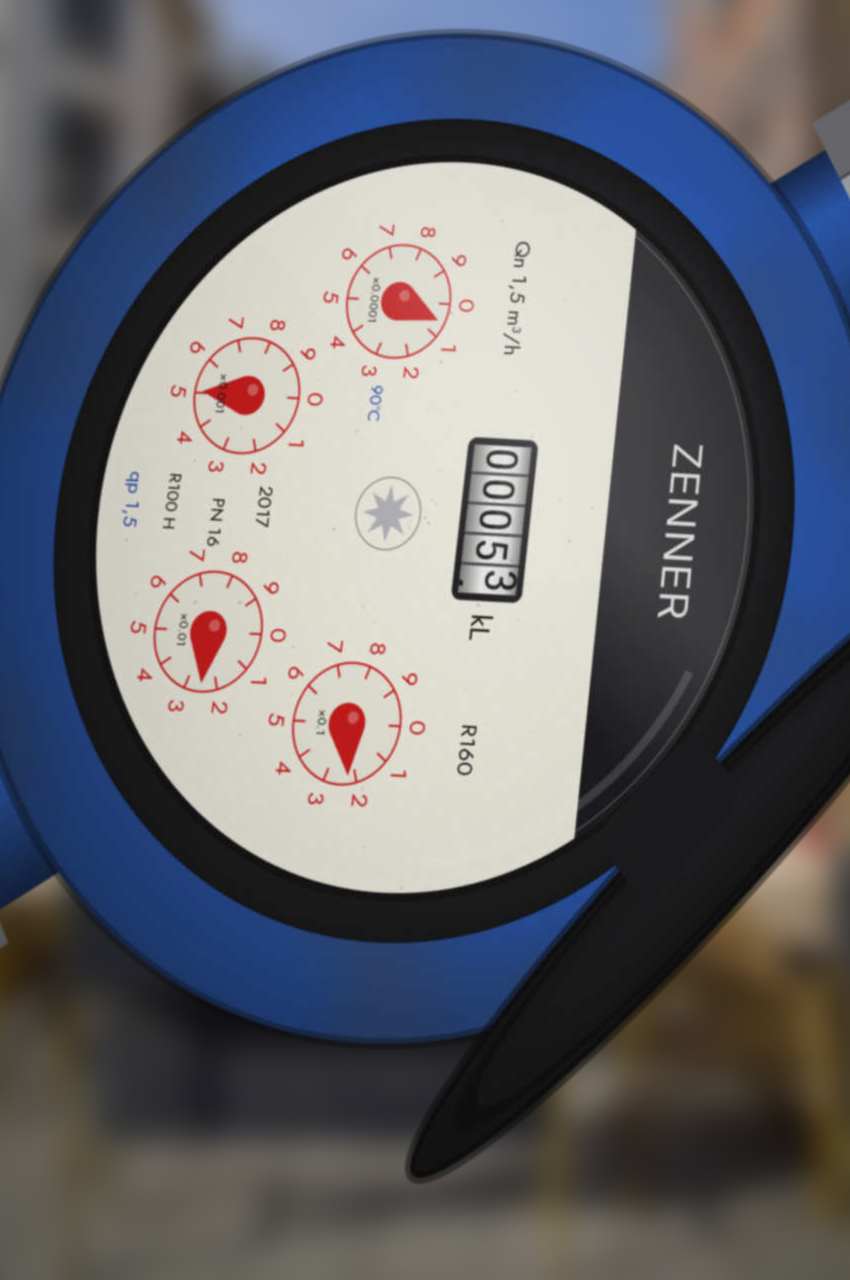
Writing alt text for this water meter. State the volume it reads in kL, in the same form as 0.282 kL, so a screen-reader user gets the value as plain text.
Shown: 53.2250 kL
